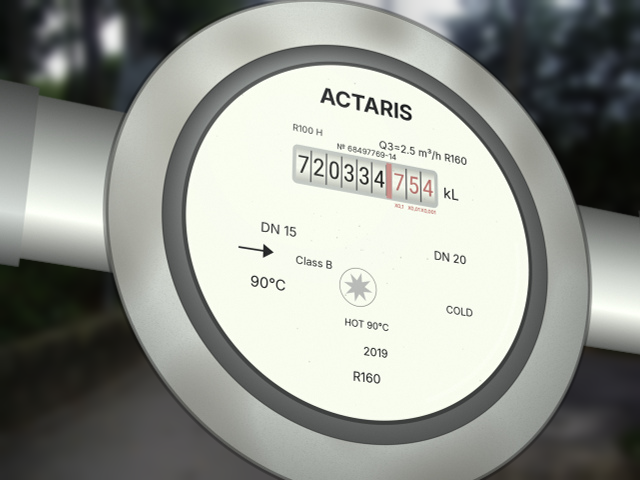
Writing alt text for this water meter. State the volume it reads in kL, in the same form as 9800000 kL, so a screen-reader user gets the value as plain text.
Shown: 720334.754 kL
